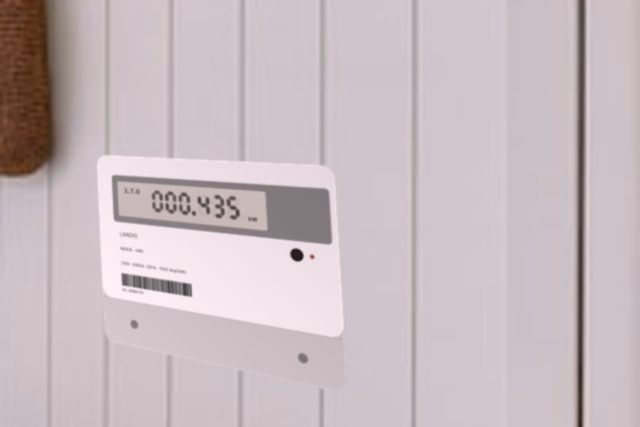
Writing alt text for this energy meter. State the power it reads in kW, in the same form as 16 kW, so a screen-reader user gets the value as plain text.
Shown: 0.435 kW
